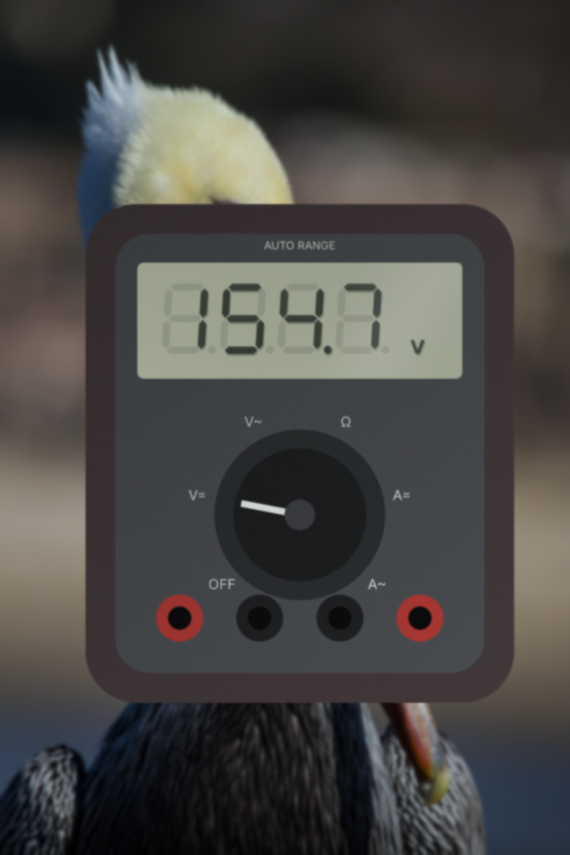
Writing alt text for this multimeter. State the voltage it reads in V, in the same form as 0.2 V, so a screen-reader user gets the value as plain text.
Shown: 154.7 V
